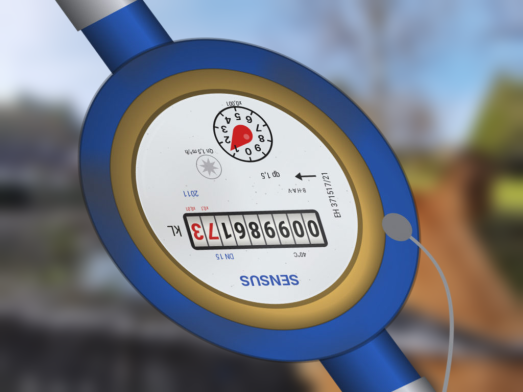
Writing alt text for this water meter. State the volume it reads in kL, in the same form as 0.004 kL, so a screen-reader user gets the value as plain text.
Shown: 99861.731 kL
